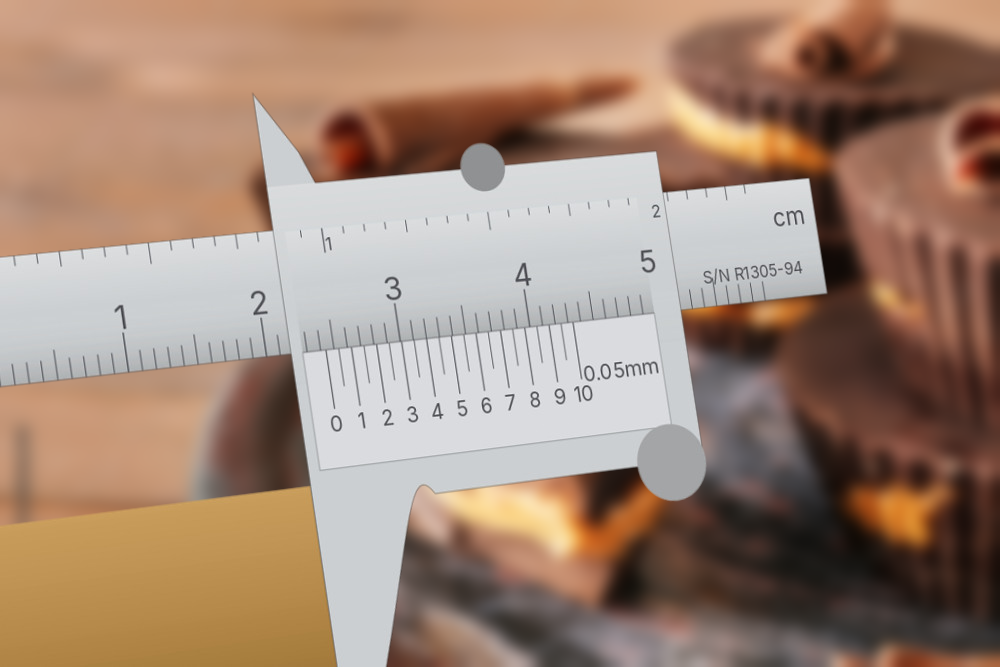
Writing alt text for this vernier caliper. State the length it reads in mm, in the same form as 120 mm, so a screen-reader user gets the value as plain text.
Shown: 24.4 mm
